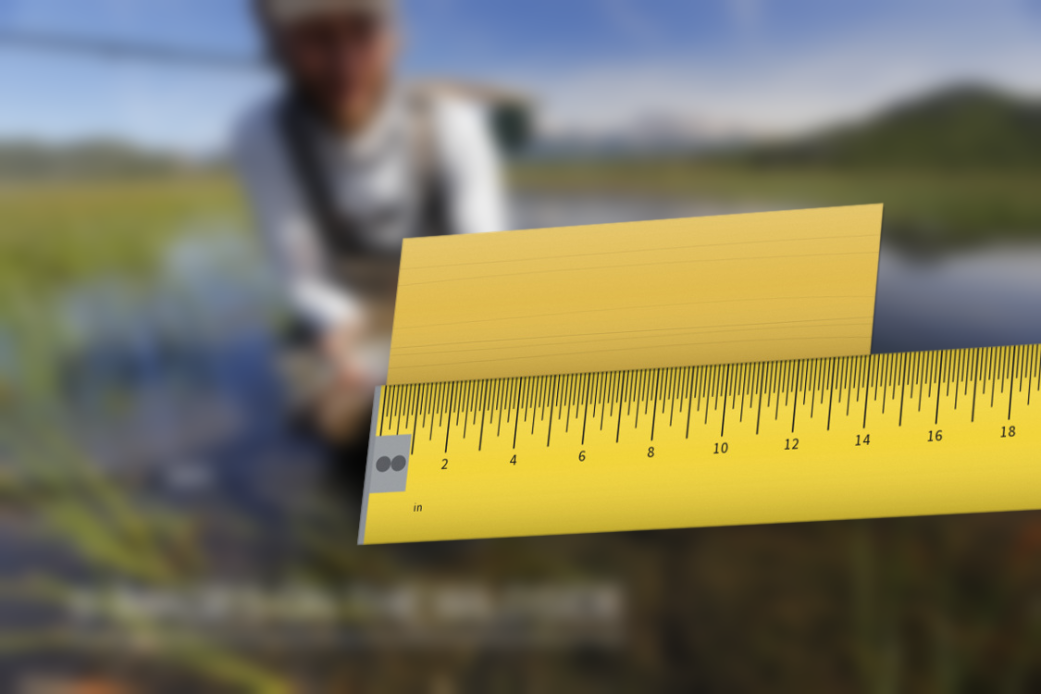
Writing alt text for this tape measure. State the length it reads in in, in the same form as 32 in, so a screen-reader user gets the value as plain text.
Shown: 14 in
